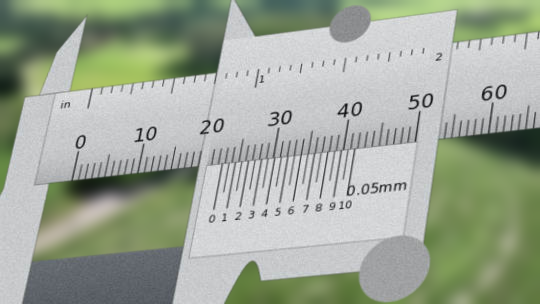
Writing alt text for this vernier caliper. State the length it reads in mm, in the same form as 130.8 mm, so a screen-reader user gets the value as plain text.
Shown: 22.6 mm
